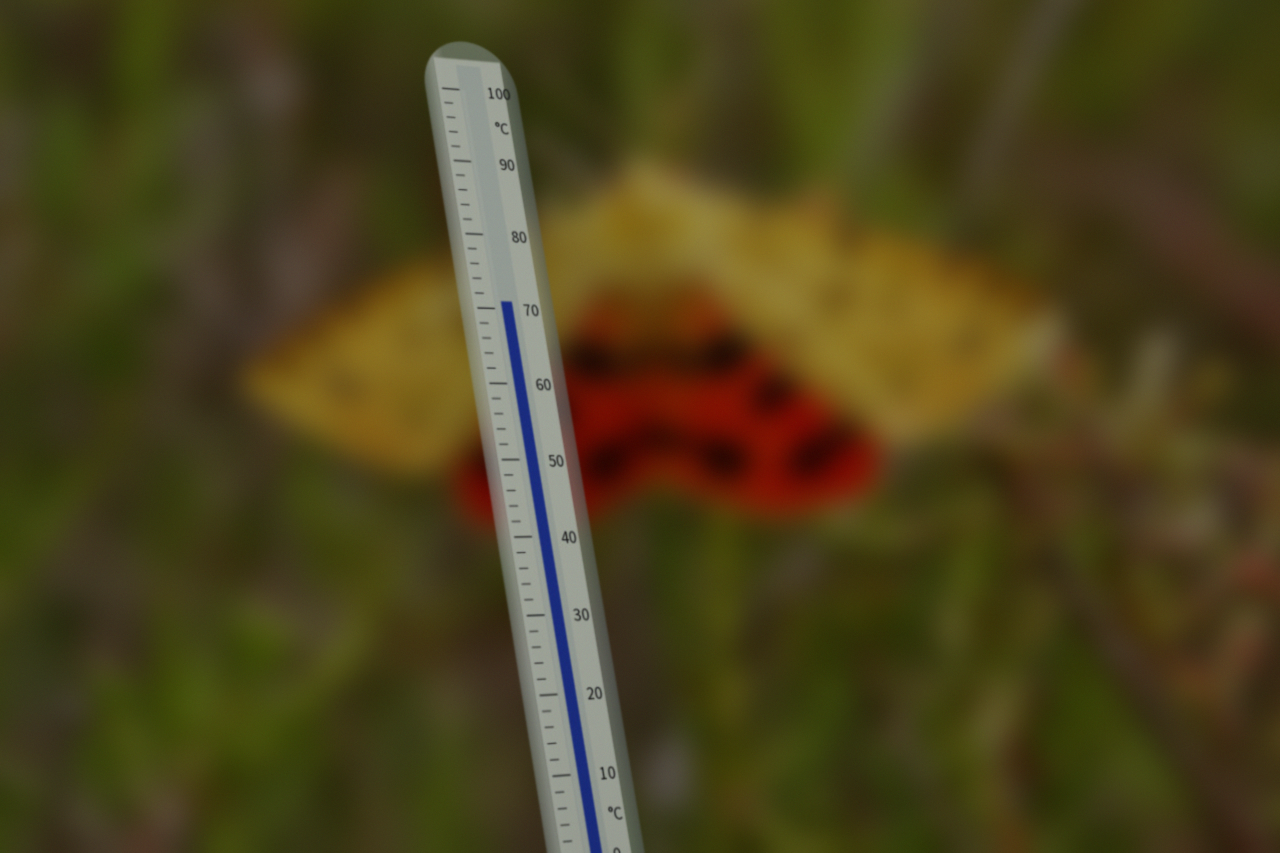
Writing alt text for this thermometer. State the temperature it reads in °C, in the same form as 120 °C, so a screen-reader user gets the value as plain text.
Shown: 71 °C
